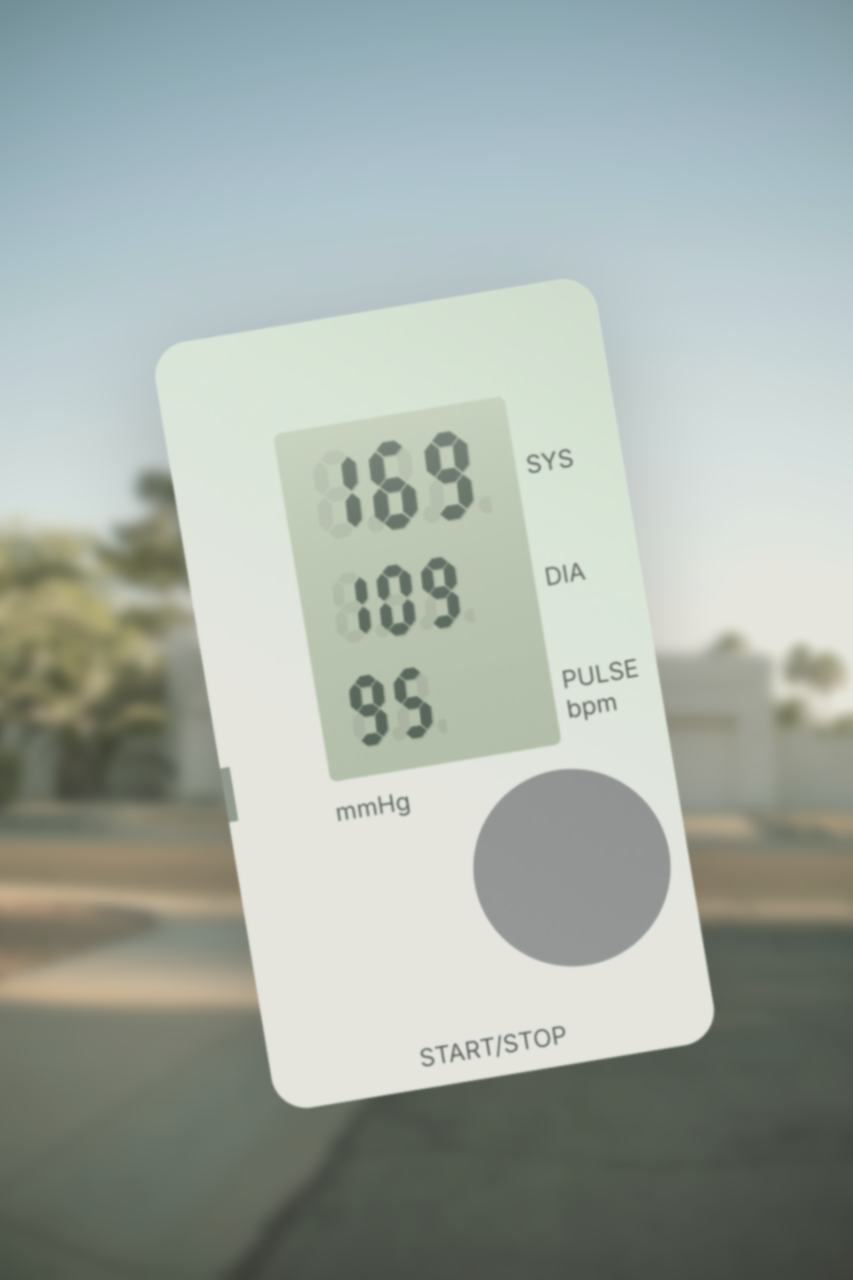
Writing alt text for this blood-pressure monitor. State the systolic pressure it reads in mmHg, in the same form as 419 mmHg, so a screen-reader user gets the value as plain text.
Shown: 169 mmHg
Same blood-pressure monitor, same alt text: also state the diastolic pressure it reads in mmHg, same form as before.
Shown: 109 mmHg
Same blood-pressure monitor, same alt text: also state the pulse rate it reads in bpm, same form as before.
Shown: 95 bpm
